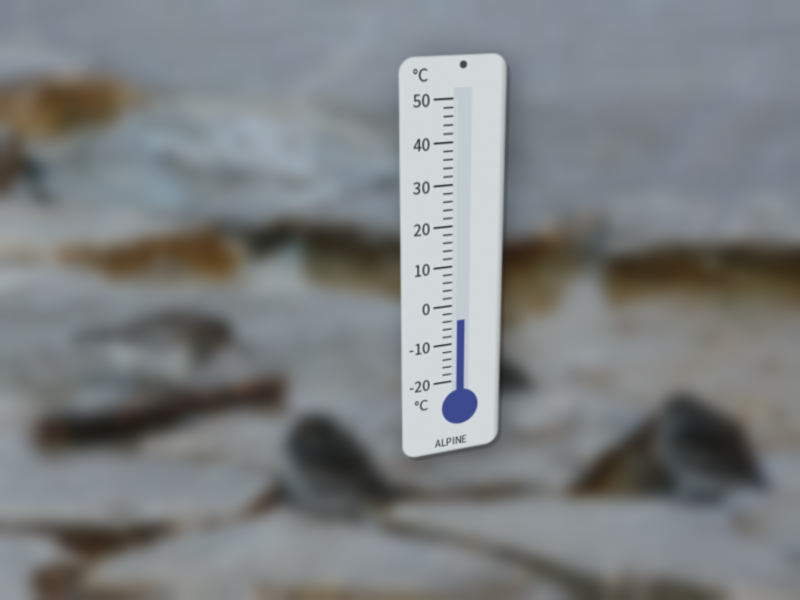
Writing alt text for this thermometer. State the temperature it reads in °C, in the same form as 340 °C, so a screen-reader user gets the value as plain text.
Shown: -4 °C
